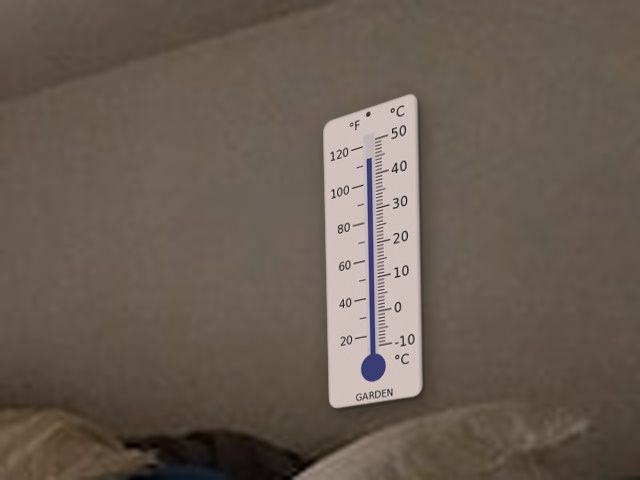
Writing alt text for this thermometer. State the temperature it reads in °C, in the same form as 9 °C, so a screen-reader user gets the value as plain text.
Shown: 45 °C
